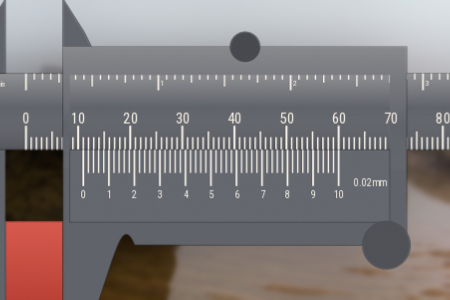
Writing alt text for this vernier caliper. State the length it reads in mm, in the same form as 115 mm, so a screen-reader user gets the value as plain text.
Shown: 11.0 mm
